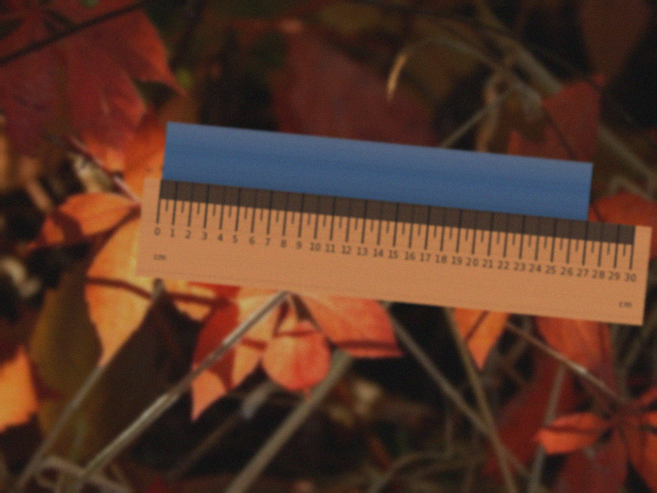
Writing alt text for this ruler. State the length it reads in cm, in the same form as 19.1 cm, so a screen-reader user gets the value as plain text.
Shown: 27 cm
